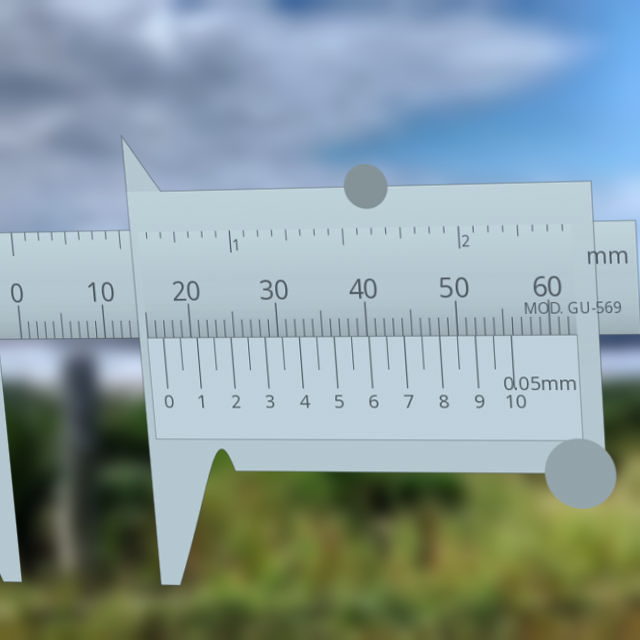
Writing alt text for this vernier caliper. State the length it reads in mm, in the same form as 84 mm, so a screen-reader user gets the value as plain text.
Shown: 16.8 mm
